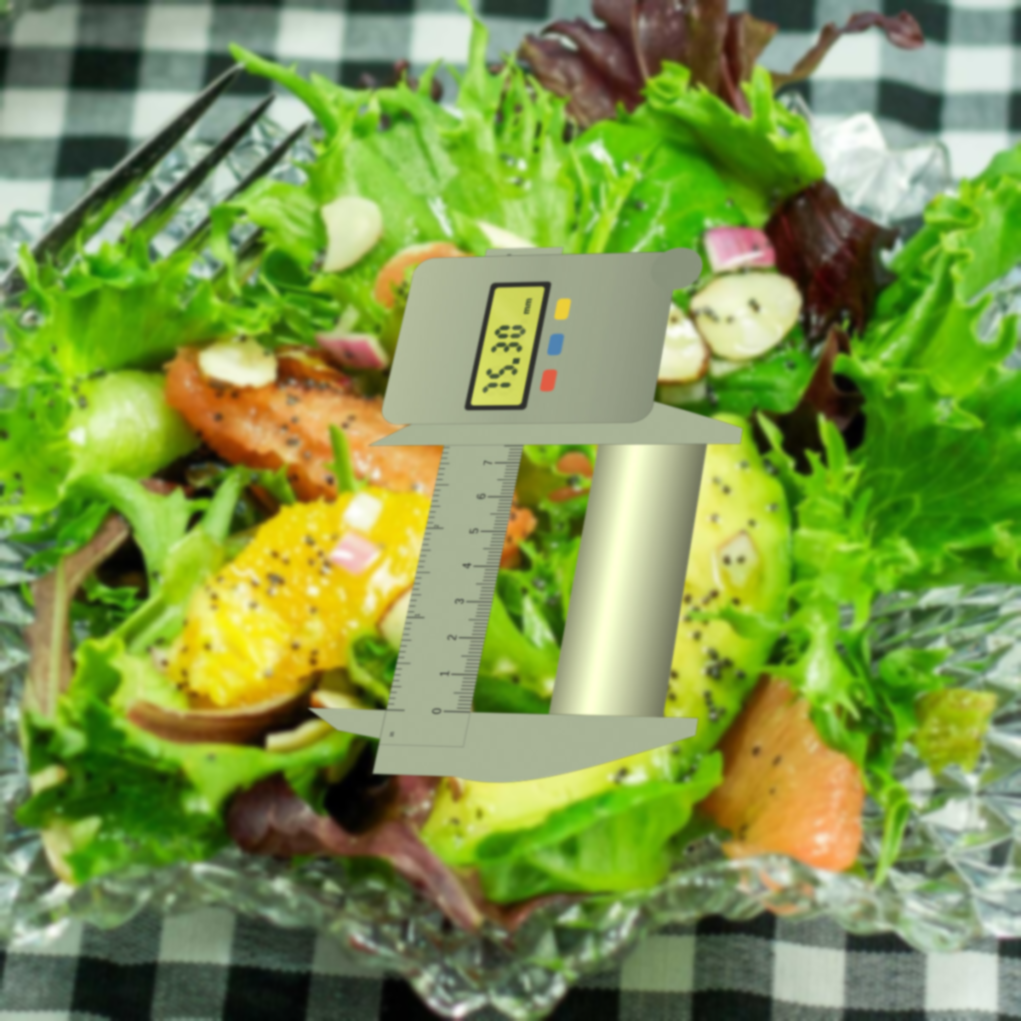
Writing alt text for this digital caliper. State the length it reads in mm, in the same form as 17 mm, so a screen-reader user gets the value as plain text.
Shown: 75.30 mm
